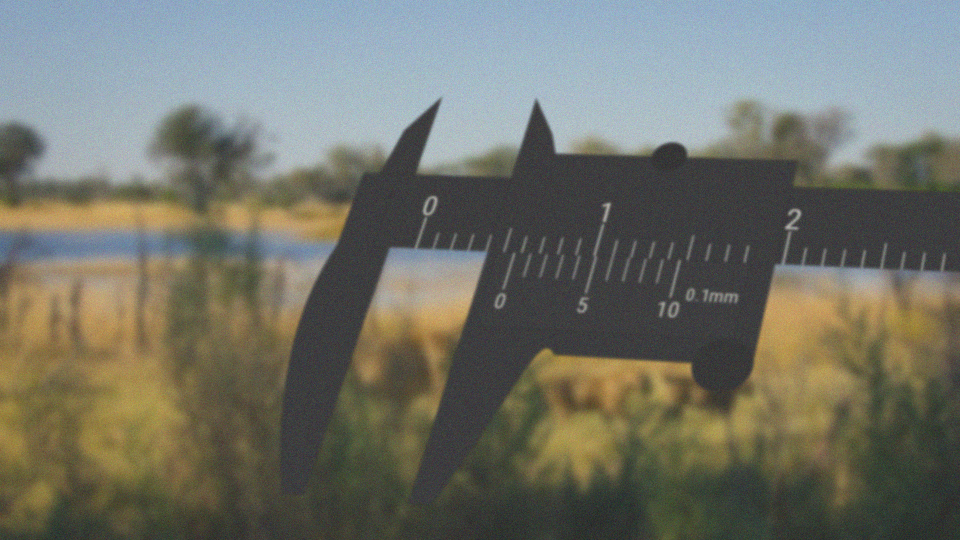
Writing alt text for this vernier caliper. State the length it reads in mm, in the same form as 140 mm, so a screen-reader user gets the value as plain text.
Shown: 5.6 mm
